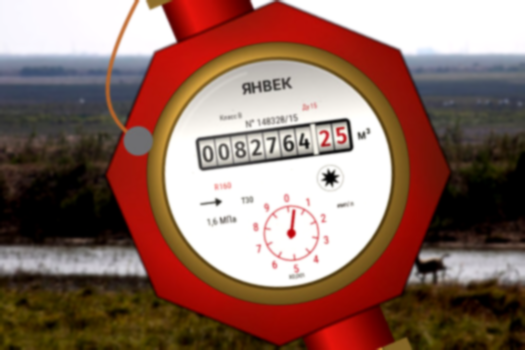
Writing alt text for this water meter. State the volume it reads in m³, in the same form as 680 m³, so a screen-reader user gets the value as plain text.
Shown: 82764.250 m³
